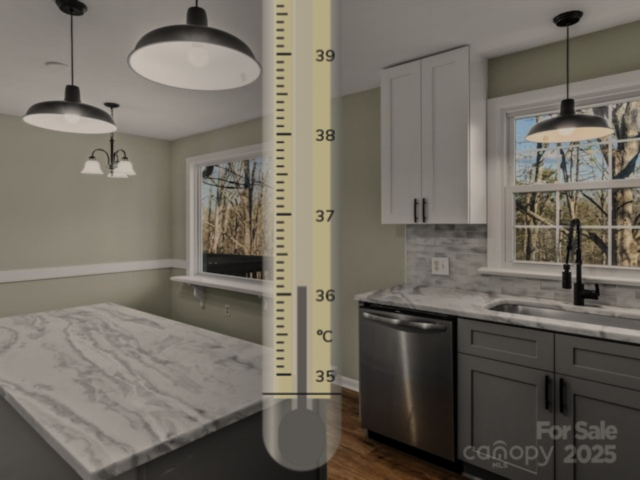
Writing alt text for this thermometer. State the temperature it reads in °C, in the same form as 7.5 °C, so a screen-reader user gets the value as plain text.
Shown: 36.1 °C
